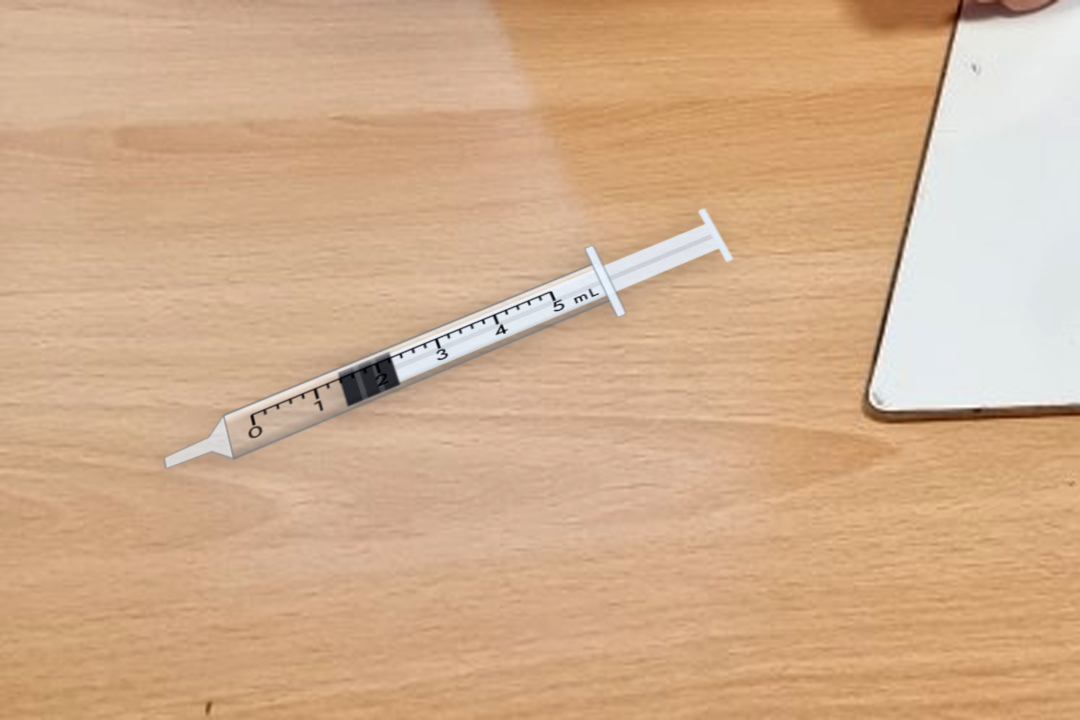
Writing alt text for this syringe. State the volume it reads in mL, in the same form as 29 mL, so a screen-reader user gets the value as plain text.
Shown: 1.4 mL
